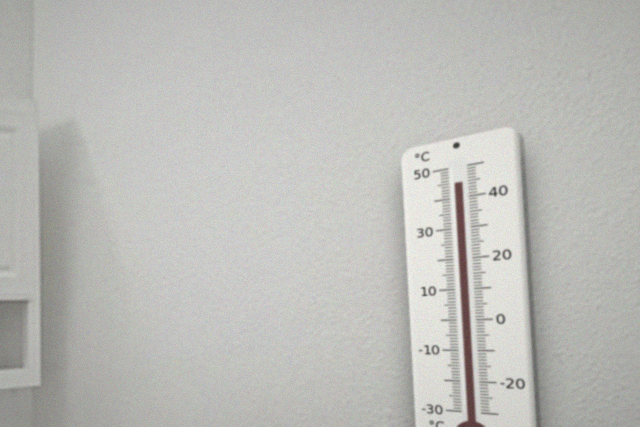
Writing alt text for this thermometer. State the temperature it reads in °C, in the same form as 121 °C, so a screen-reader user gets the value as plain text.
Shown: 45 °C
